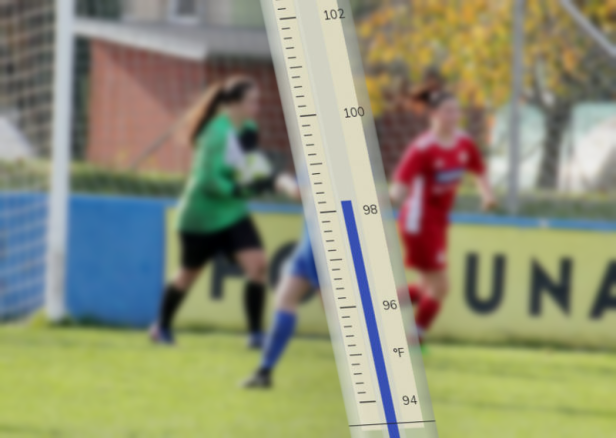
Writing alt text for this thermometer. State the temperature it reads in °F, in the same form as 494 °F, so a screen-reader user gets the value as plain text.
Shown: 98.2 °F
